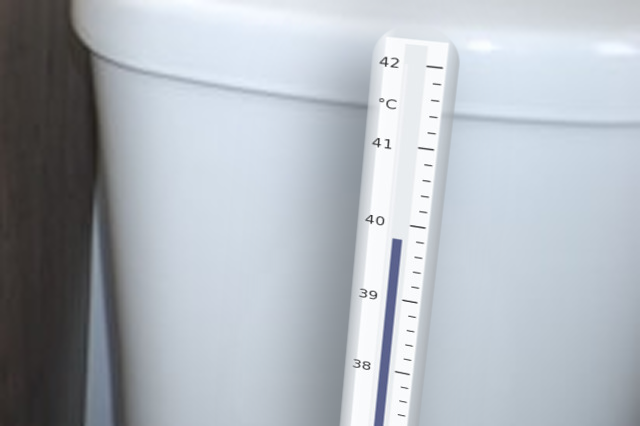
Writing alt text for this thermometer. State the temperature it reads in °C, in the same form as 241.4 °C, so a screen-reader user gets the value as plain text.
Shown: 39.8 °C
